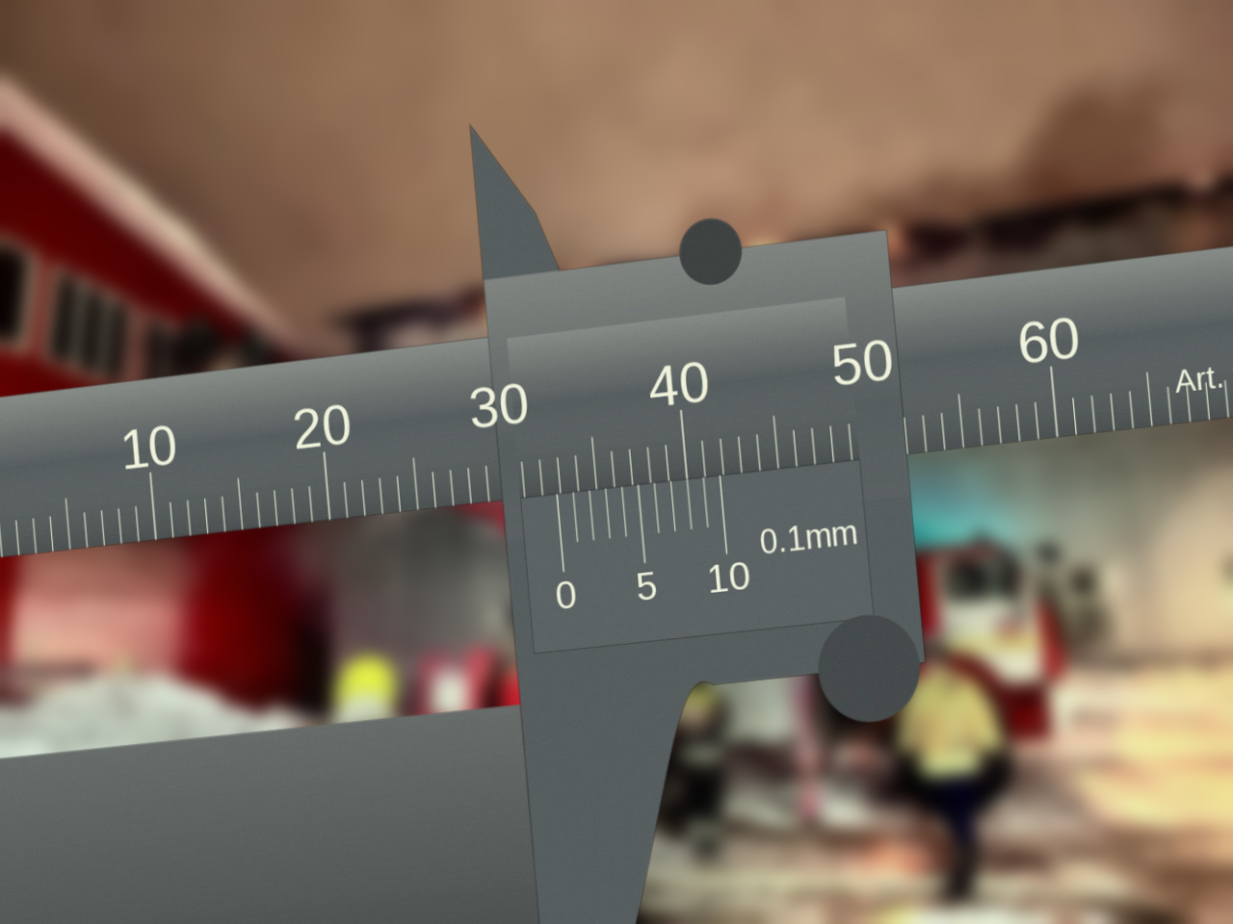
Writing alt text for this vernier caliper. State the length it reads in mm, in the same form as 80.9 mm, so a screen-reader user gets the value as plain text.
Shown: 32.8 mm
